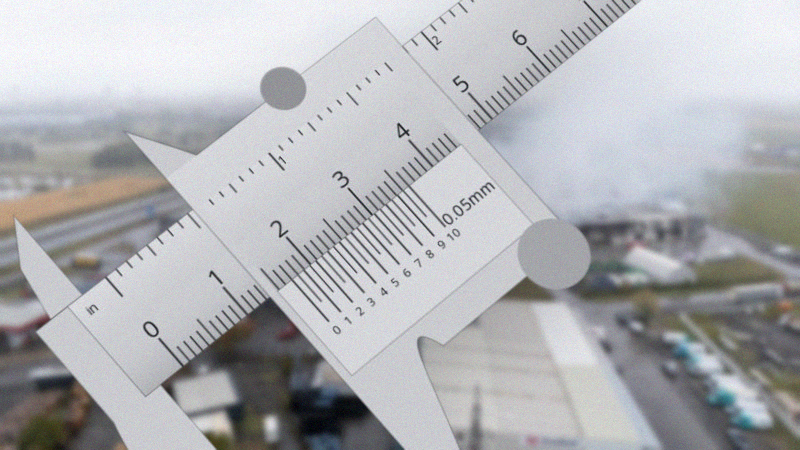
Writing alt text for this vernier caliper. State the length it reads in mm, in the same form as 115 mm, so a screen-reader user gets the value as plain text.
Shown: 17.0 mm
